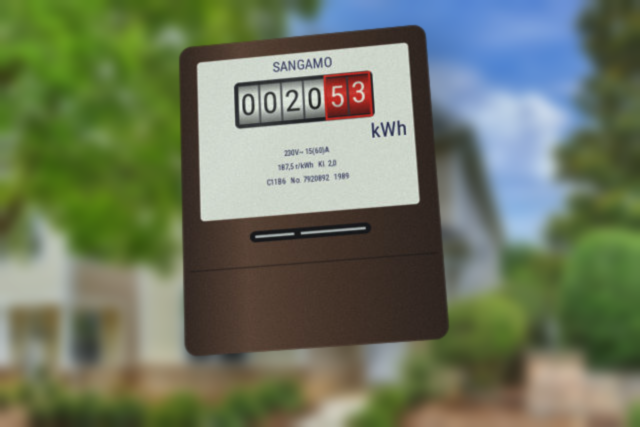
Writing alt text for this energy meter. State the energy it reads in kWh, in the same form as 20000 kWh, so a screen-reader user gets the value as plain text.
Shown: 20.53 kWh
